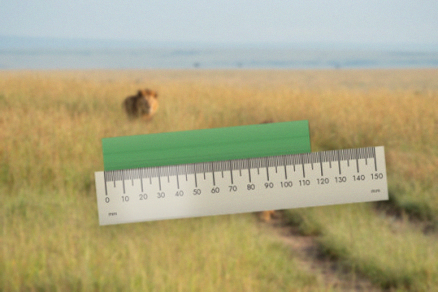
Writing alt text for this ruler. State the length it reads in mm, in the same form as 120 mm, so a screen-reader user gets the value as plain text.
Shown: 115 mm
